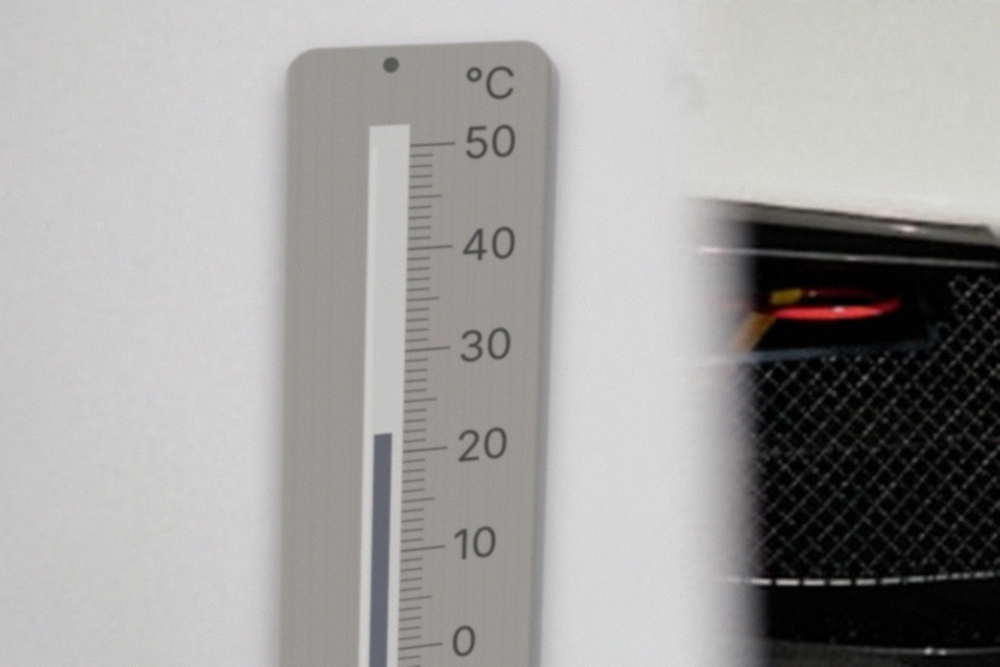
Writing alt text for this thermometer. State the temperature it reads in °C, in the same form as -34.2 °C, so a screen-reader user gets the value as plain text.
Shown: 22 °C
